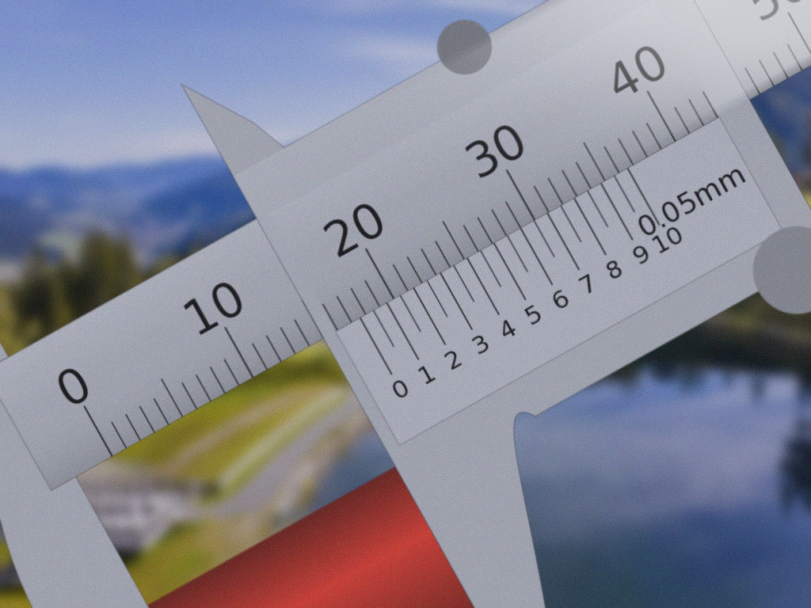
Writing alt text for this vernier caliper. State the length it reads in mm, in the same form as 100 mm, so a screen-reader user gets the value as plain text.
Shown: 17.6 mm
